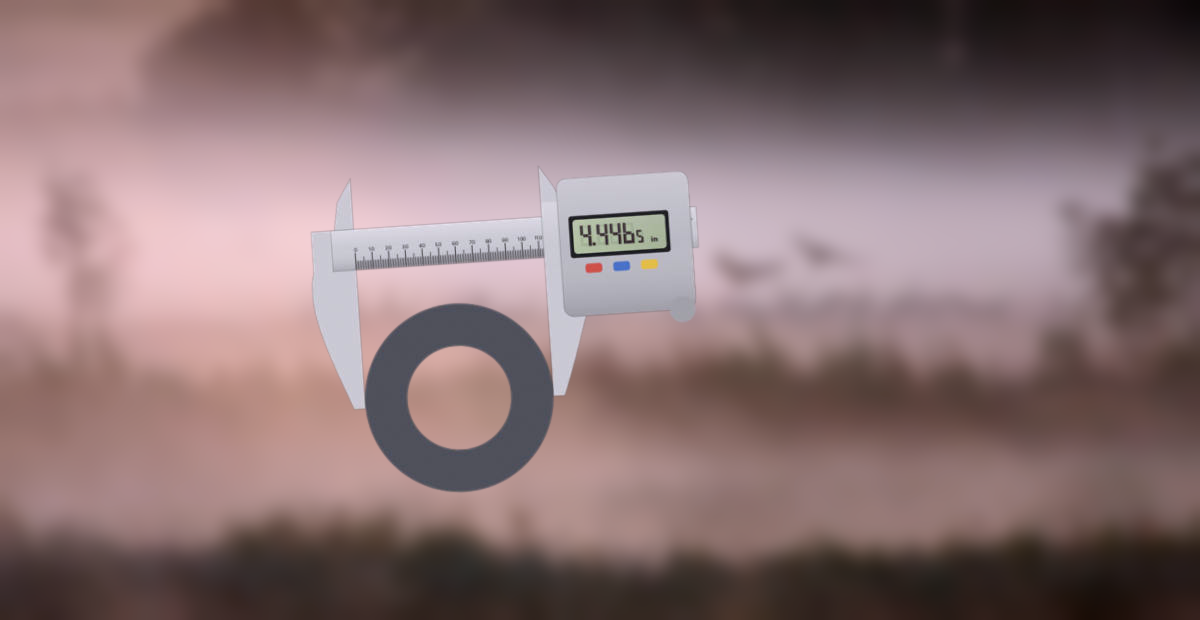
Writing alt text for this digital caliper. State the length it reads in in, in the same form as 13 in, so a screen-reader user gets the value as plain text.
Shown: 4.4465 in
